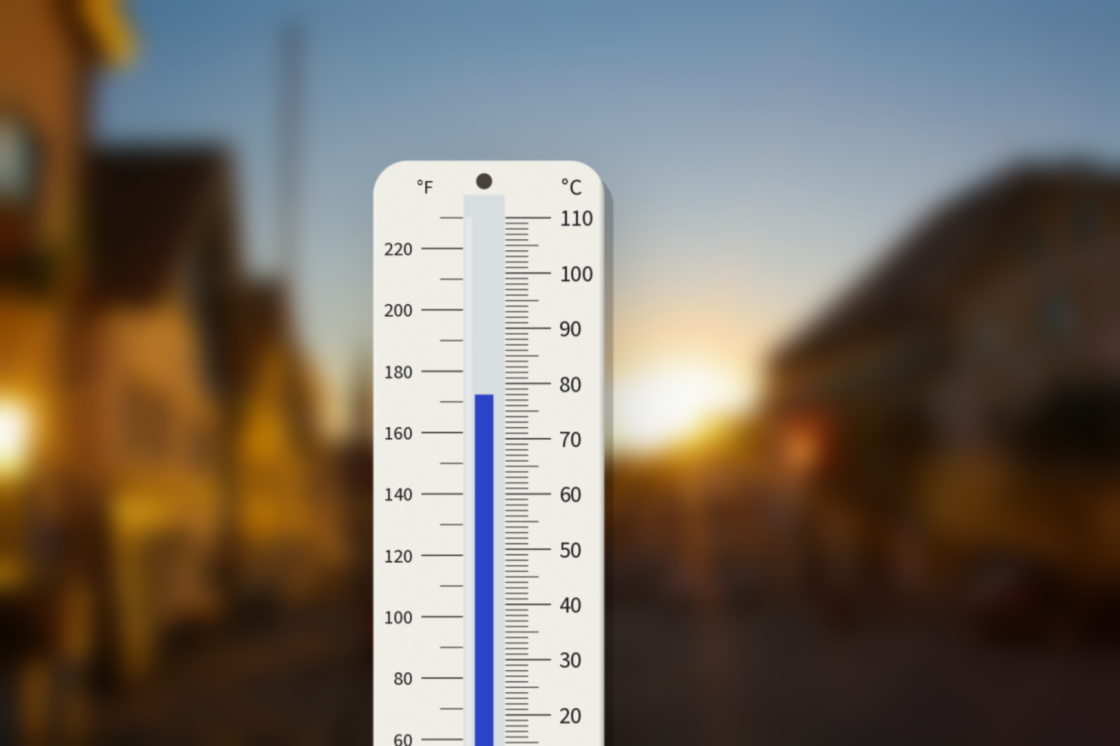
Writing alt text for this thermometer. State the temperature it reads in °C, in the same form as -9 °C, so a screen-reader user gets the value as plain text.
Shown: 78 °C
